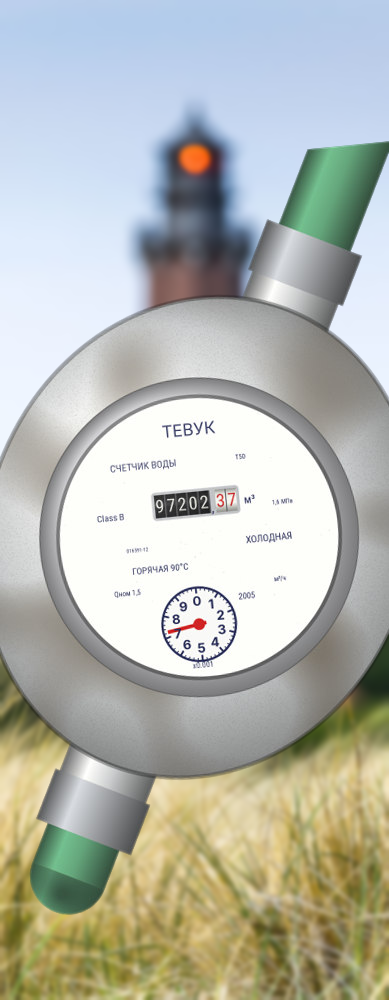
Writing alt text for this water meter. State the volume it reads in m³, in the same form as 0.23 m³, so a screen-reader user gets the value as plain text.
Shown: 97202.377 m³
